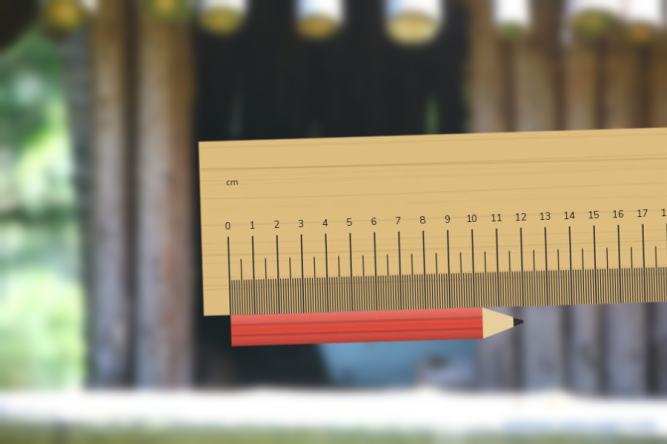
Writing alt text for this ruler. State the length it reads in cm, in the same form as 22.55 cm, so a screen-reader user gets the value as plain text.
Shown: 12 cm
